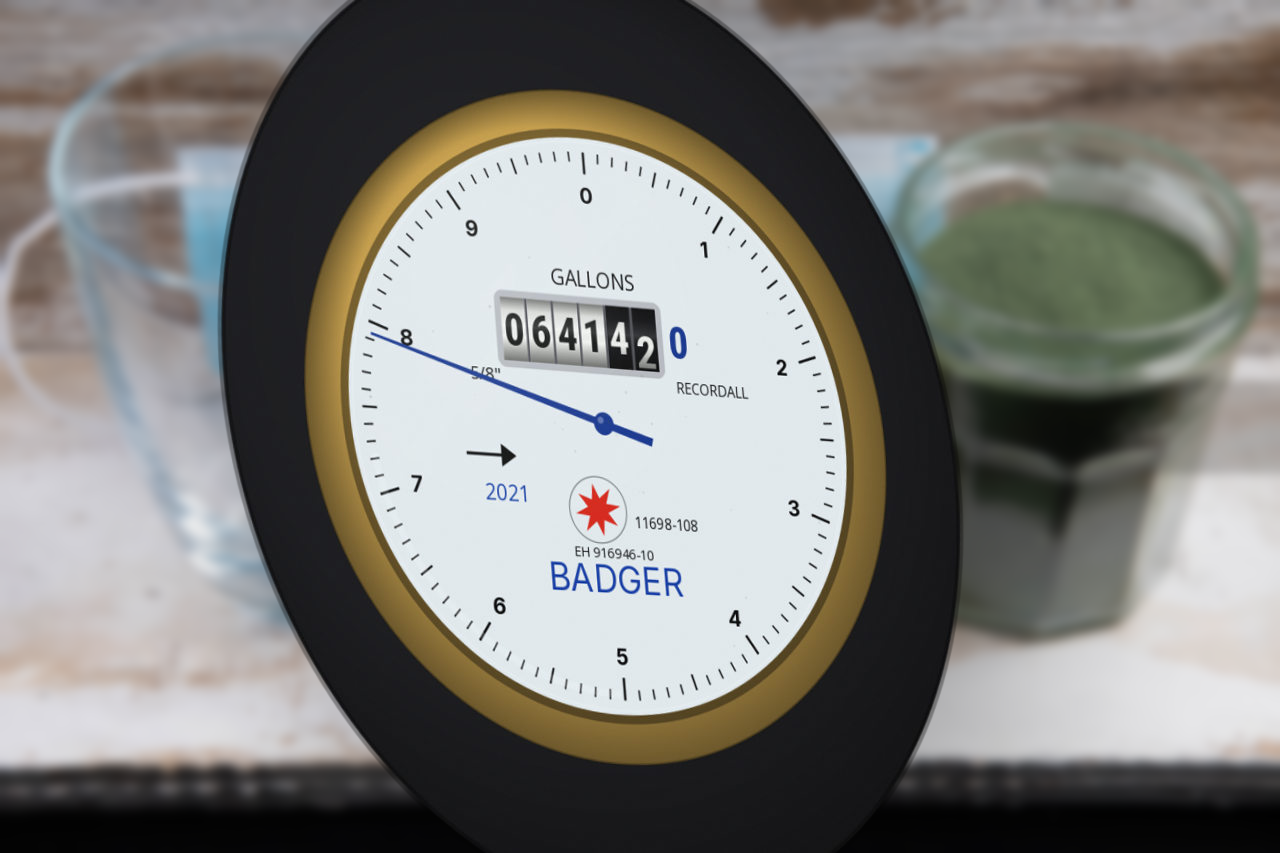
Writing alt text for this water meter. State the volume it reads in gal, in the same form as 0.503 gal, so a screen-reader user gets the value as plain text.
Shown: 641417.9 gal
